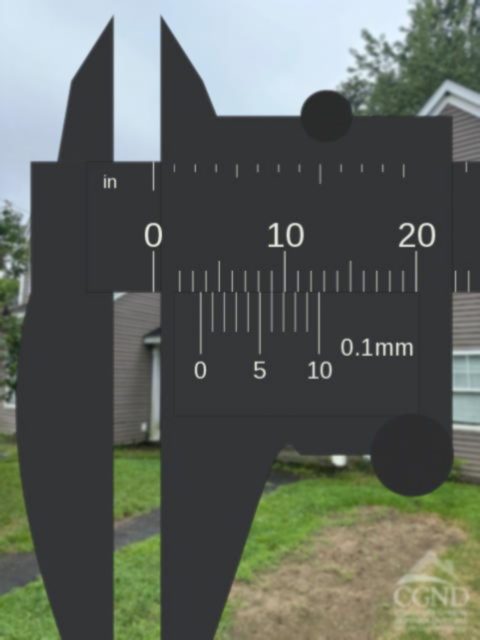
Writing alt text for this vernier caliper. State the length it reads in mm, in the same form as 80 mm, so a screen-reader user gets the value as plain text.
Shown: 3.6 mm
